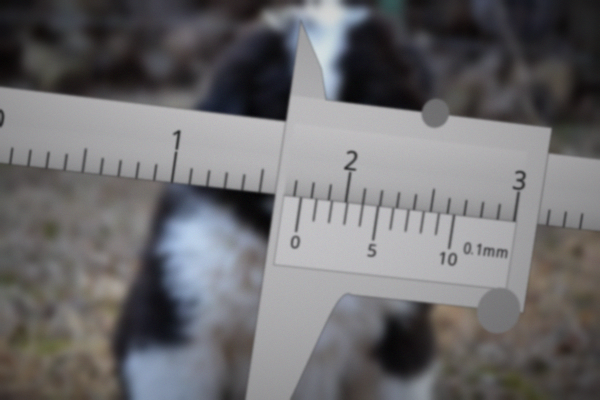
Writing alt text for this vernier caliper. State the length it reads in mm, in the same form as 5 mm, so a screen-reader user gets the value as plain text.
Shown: 17.4 mm
